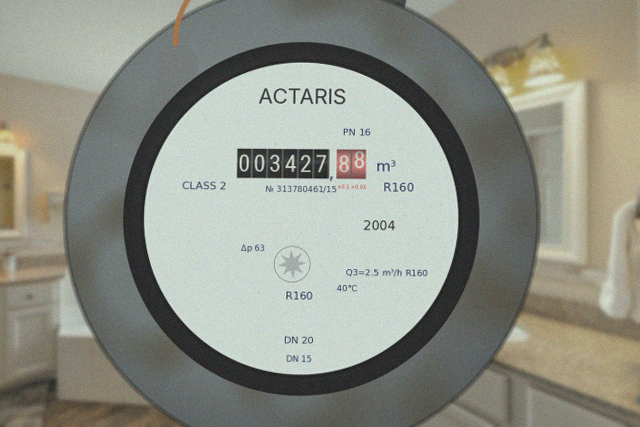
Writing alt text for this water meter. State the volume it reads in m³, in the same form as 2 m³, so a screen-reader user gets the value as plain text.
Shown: 3427.88 m³
